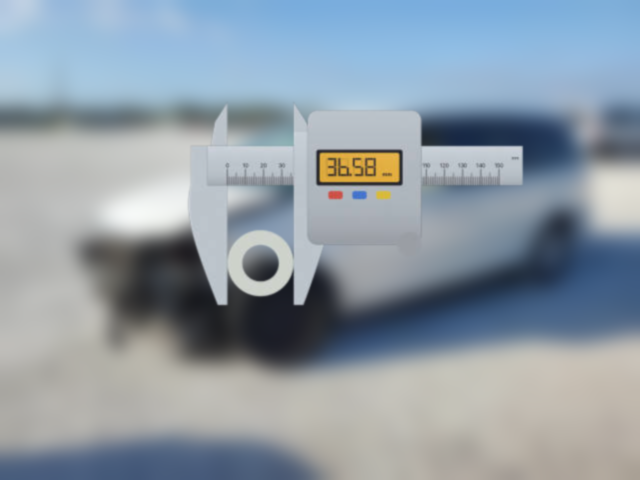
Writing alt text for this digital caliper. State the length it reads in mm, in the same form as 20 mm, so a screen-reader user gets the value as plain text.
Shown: 36.58 mm
